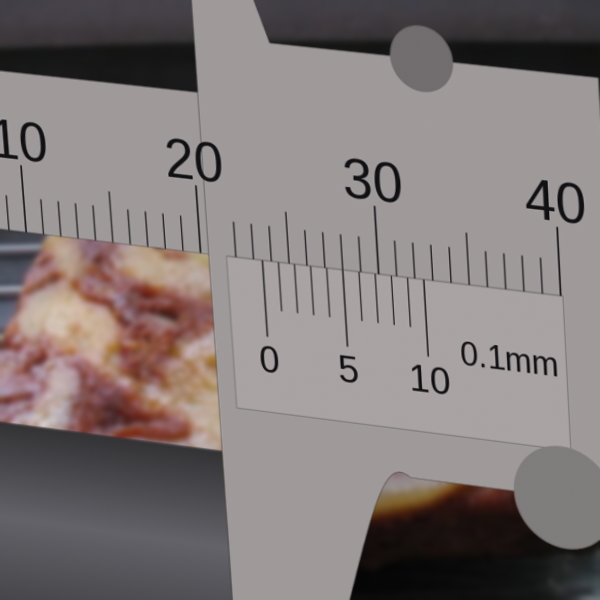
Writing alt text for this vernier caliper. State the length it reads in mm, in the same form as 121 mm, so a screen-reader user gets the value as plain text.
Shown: 23.5 mm
